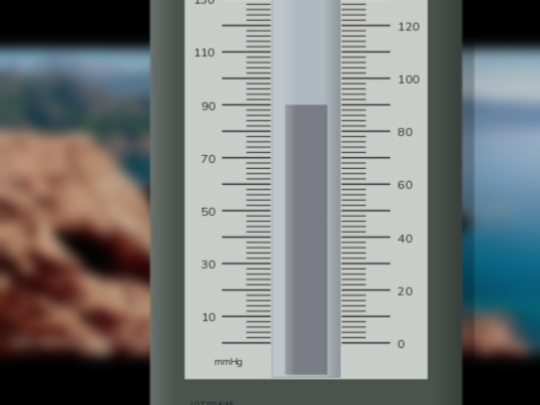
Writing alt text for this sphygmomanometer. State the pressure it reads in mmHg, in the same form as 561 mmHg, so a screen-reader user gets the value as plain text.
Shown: 90 mmHg
